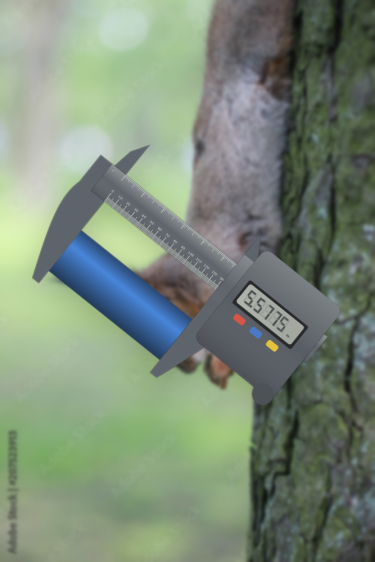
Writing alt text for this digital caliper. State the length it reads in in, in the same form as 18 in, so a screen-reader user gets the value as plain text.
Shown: 5.5775 in
